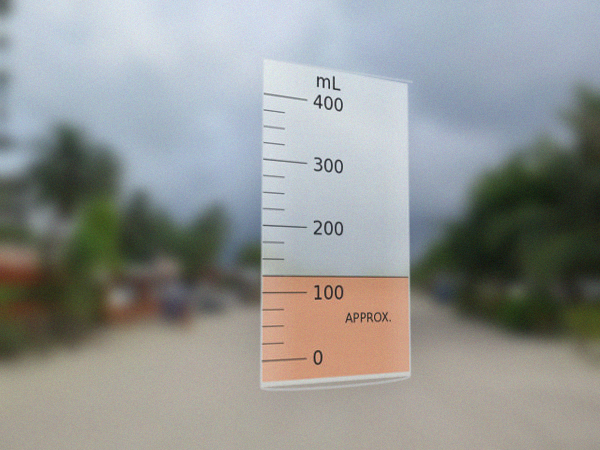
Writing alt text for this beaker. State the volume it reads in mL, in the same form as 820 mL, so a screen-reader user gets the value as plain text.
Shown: 125 mL
